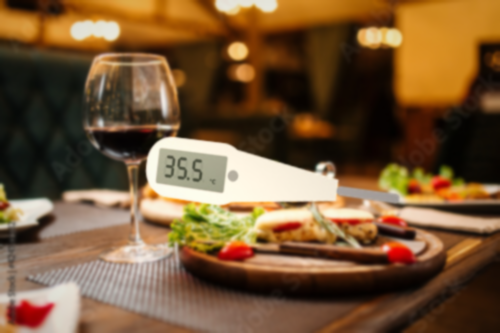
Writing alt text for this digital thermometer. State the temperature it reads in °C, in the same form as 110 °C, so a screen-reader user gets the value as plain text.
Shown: 35.5 °C
